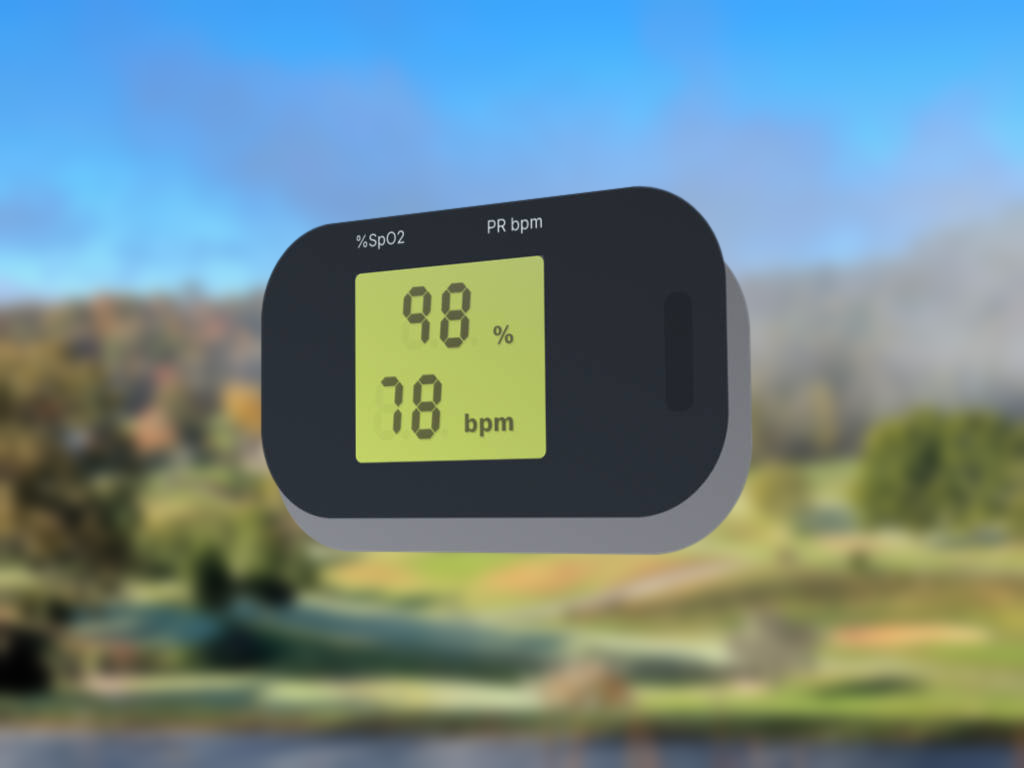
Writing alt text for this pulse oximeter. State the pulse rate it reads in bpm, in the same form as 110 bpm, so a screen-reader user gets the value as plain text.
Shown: 78 bpm
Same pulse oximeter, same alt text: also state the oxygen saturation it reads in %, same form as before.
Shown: 98 %
